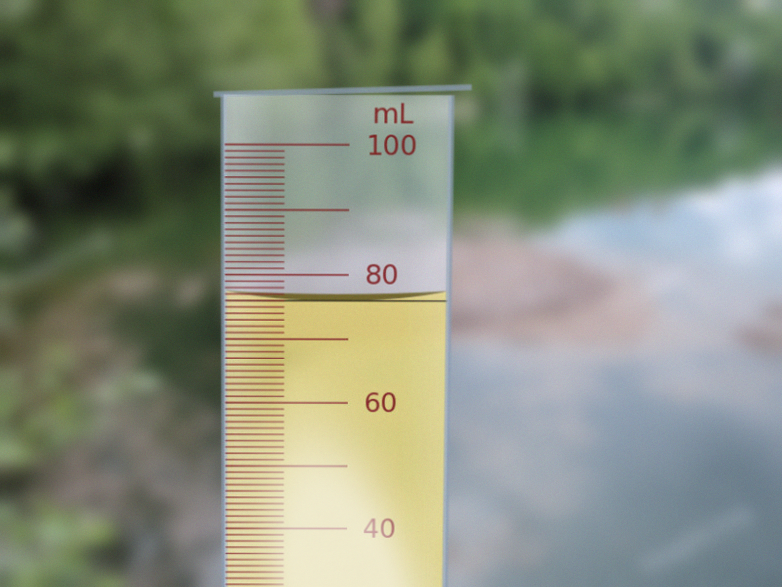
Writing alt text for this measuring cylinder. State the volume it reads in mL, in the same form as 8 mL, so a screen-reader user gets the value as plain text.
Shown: 76 mL
